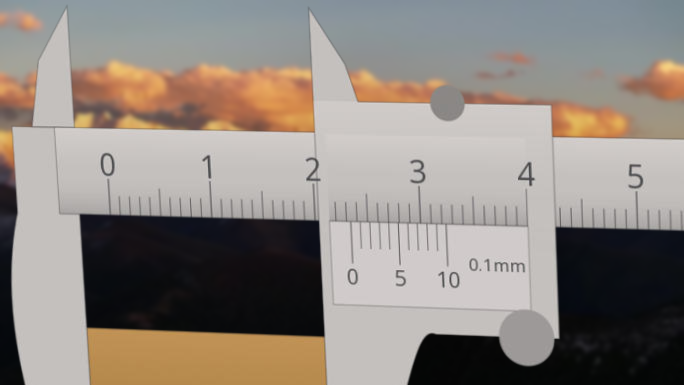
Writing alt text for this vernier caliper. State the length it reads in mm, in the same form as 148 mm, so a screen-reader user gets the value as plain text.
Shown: 23.4 mm
